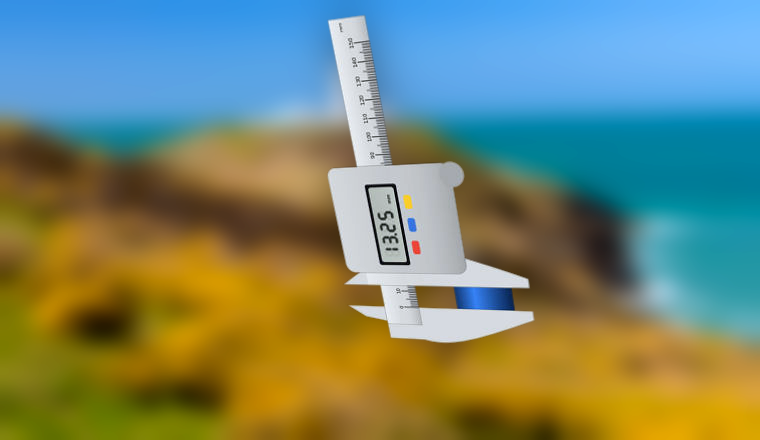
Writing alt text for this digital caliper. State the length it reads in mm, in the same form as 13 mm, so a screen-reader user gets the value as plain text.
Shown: 13.25 mm
